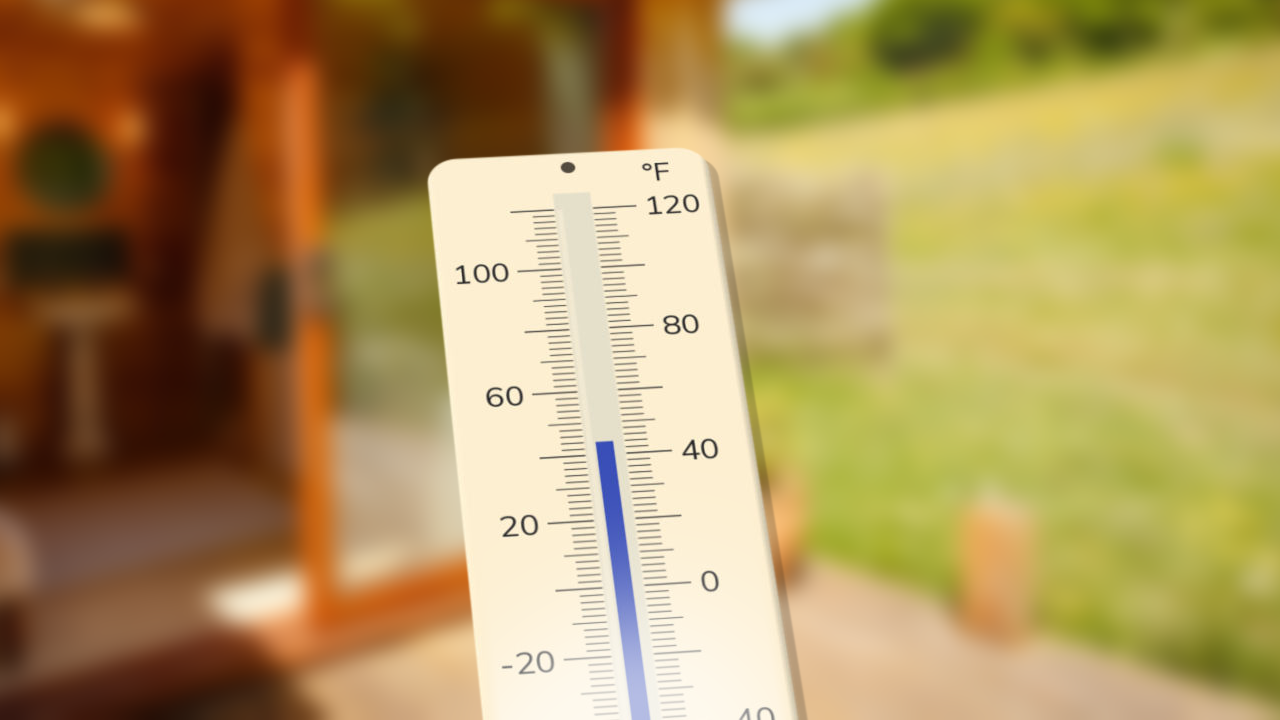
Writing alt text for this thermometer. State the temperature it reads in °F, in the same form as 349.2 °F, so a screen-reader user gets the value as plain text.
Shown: 44 °F
